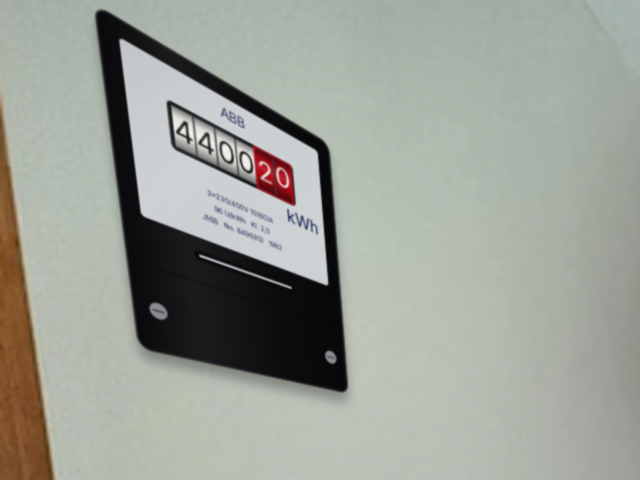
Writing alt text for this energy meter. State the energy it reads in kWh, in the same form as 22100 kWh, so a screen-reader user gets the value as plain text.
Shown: 4400.20 kWh
